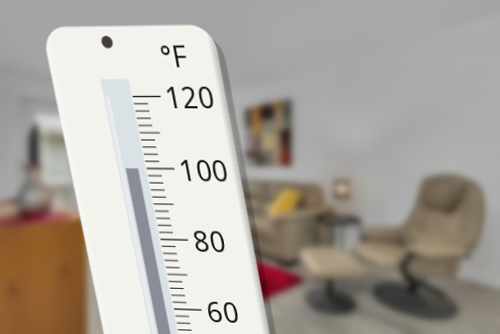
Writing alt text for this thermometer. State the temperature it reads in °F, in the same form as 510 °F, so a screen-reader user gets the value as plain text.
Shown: 100 °F
